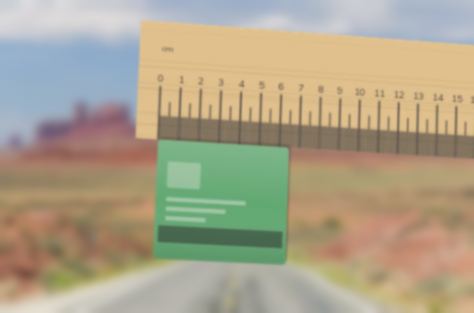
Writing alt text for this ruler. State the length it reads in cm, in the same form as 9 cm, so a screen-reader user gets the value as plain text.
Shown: 6.5 cm
